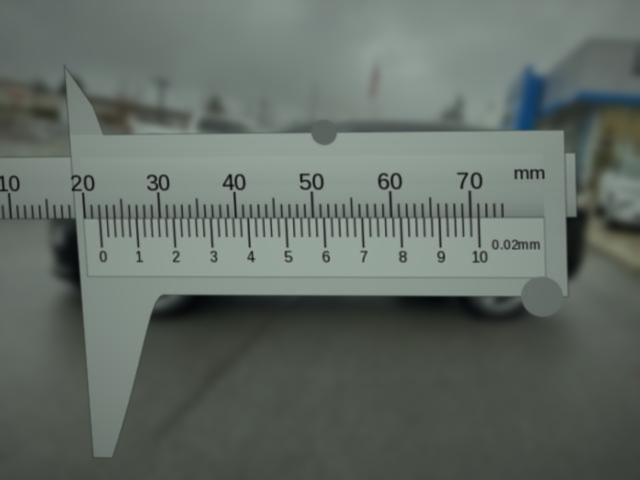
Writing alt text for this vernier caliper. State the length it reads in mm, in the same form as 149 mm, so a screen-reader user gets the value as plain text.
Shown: 22.0 mm
